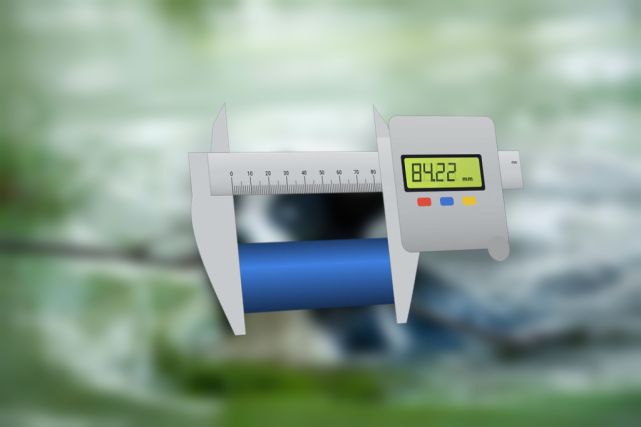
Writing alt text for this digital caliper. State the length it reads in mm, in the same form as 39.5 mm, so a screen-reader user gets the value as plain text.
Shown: 84.22 mm
